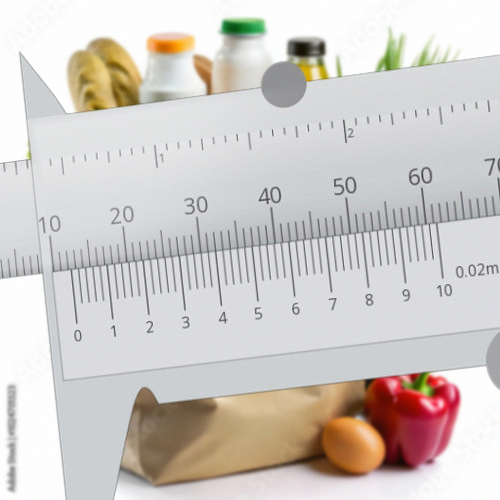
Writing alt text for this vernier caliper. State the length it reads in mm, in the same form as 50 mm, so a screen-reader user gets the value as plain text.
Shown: 12.4 mm
